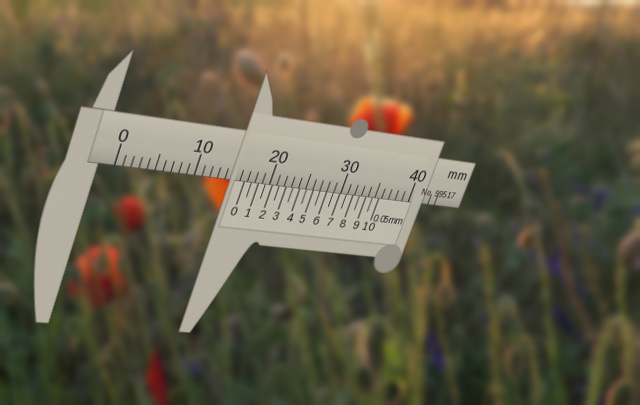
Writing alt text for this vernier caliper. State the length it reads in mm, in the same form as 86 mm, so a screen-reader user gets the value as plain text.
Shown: 16.6 mm
